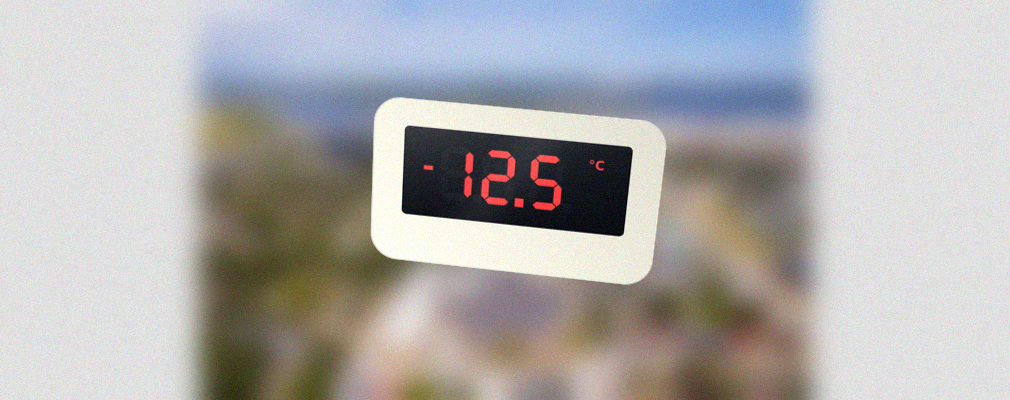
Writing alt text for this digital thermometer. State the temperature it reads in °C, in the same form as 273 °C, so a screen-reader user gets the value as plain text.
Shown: -12.5 °C
